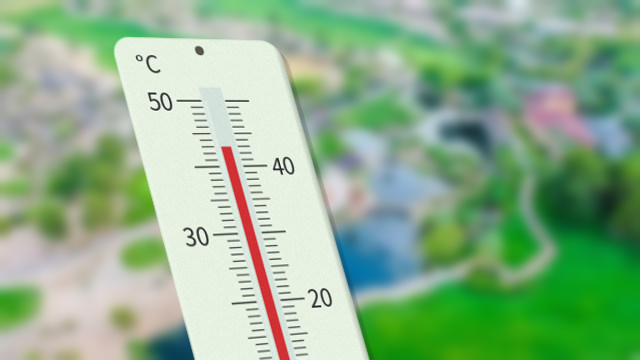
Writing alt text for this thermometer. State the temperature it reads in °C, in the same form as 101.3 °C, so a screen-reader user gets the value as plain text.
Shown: 43 °C
